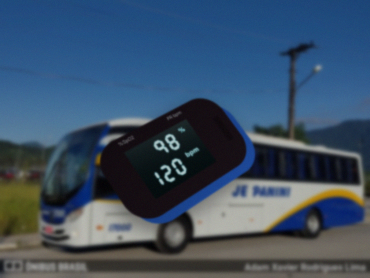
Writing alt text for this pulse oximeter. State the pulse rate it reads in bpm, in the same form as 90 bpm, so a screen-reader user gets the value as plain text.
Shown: 120 bpm
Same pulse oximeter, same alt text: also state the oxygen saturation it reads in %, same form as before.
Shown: 98 %
